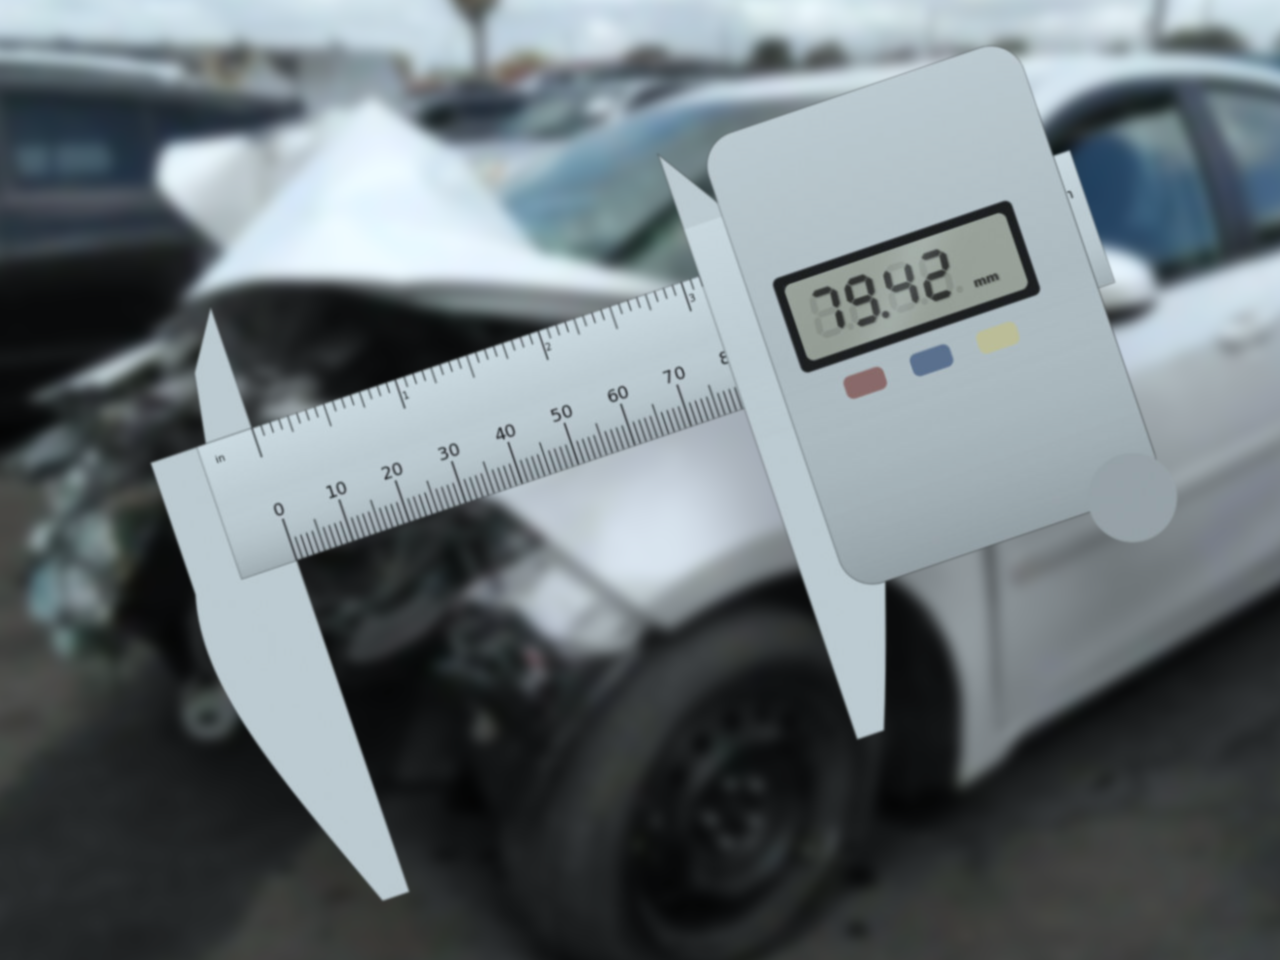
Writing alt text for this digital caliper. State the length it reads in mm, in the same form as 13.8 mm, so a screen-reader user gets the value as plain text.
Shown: 79.42 mm
